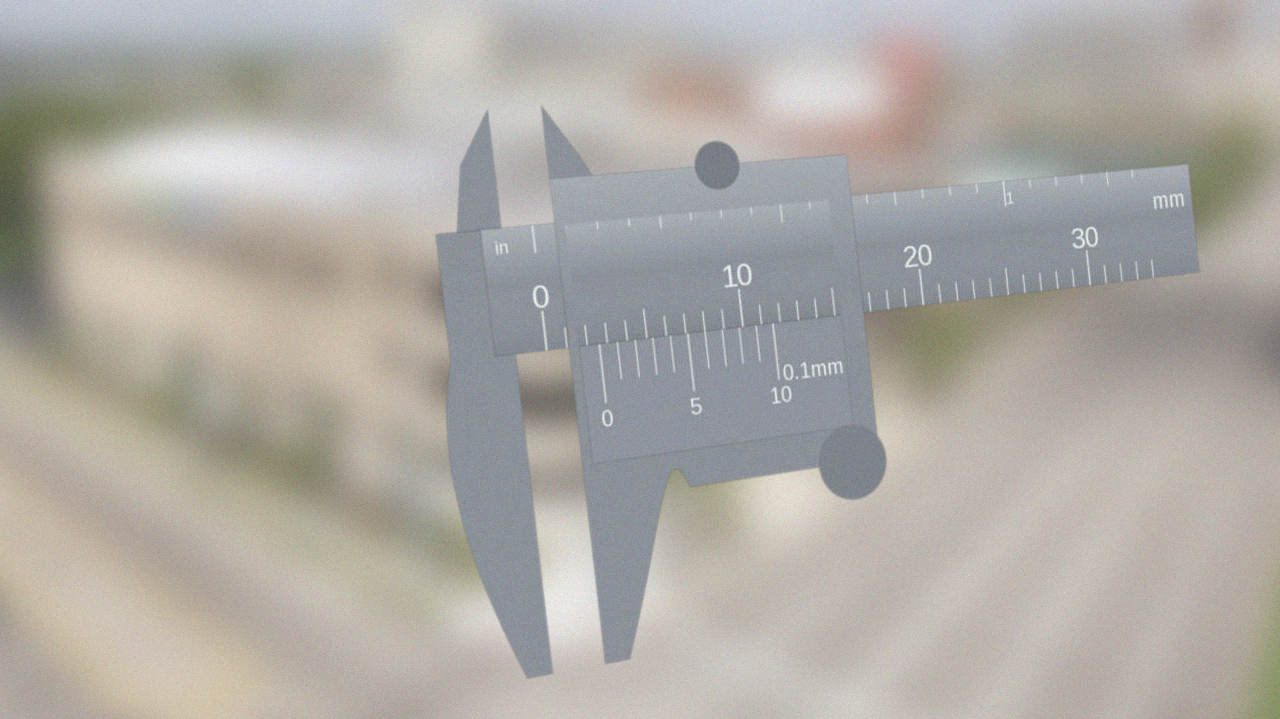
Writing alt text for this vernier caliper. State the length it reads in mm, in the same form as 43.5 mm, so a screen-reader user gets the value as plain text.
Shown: 2.6 mm
